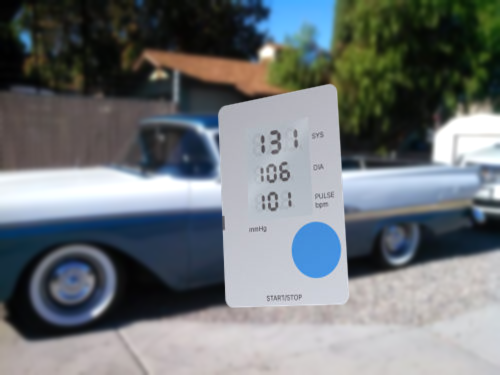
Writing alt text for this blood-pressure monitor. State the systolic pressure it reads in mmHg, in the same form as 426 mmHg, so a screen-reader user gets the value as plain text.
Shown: 131 mmHg
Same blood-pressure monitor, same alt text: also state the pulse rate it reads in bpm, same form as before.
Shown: 101 bpm
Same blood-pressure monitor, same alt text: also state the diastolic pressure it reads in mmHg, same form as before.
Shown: 106 mmHg
